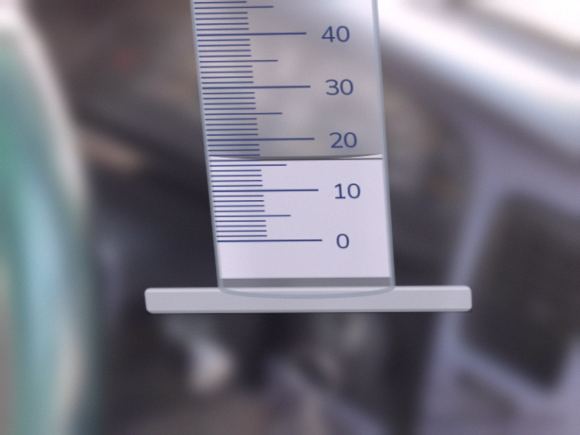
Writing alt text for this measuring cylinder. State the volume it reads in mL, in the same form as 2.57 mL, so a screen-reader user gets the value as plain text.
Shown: 16 mL
